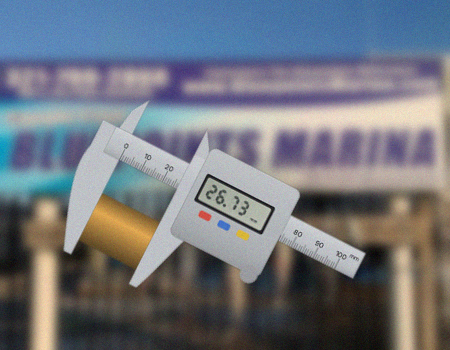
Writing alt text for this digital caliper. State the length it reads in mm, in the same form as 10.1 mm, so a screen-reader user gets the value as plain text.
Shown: 26.73 mm
